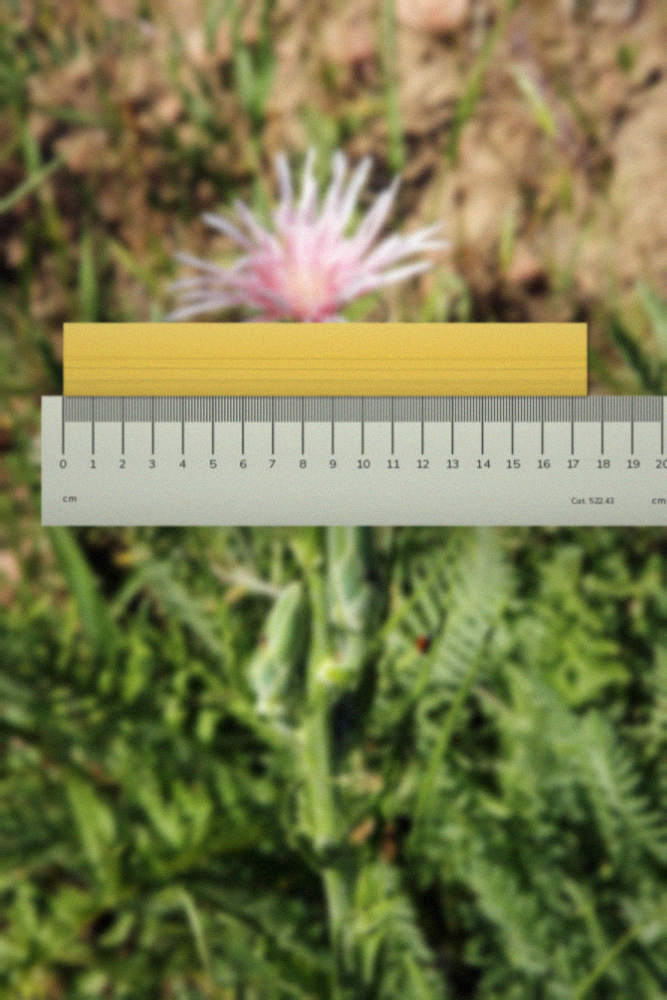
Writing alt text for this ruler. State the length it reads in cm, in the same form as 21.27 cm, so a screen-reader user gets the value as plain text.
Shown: 17.5 cm
